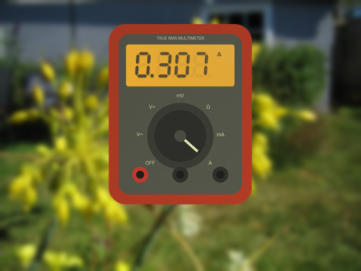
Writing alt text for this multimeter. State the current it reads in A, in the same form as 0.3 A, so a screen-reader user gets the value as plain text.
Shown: 0.307 A
